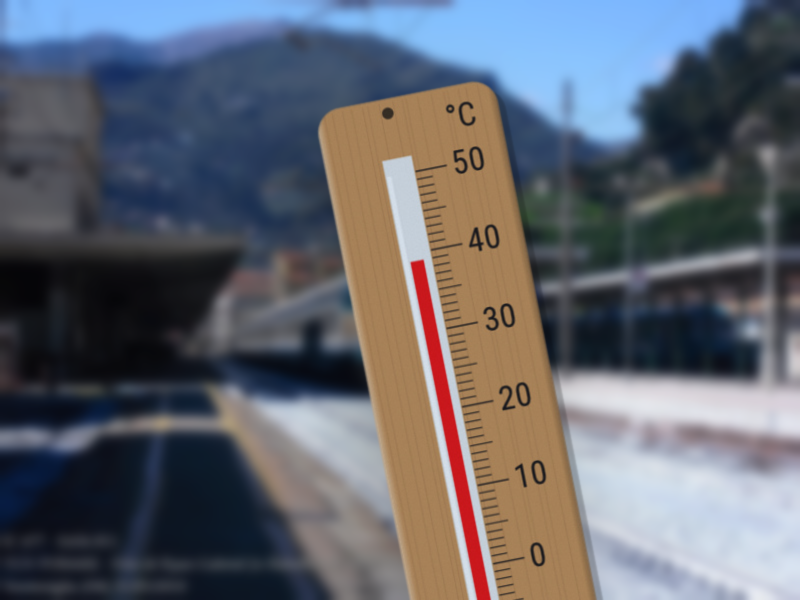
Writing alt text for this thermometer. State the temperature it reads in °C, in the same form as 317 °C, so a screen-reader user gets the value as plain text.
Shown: 39 °C
